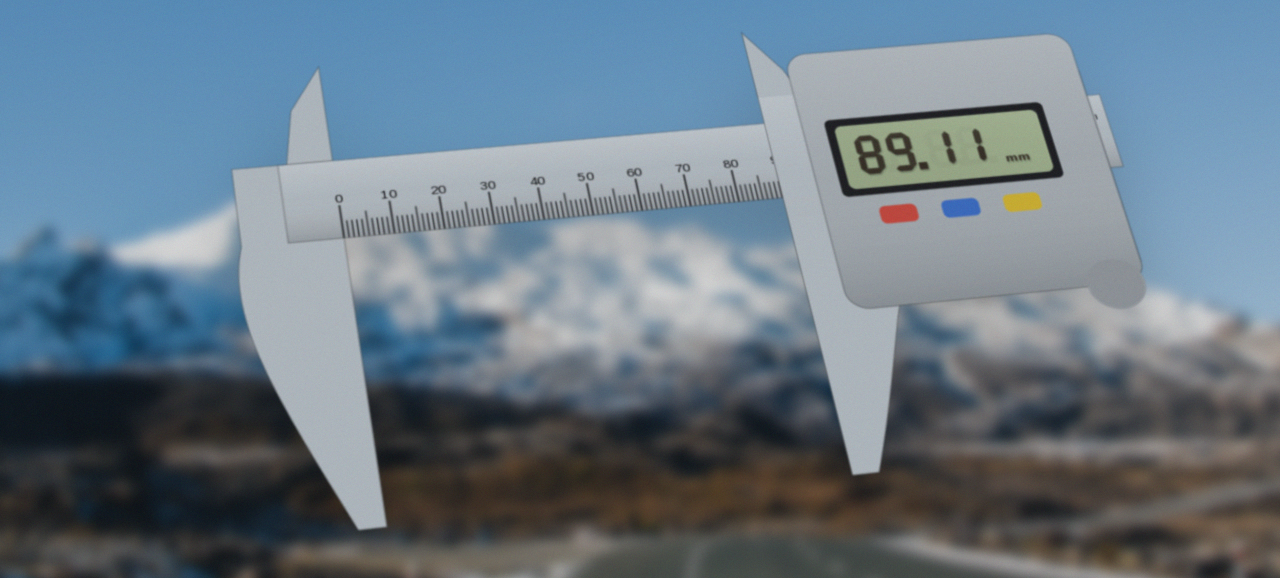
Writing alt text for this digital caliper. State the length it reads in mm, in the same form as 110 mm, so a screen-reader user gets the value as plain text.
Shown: 89.11 mm
